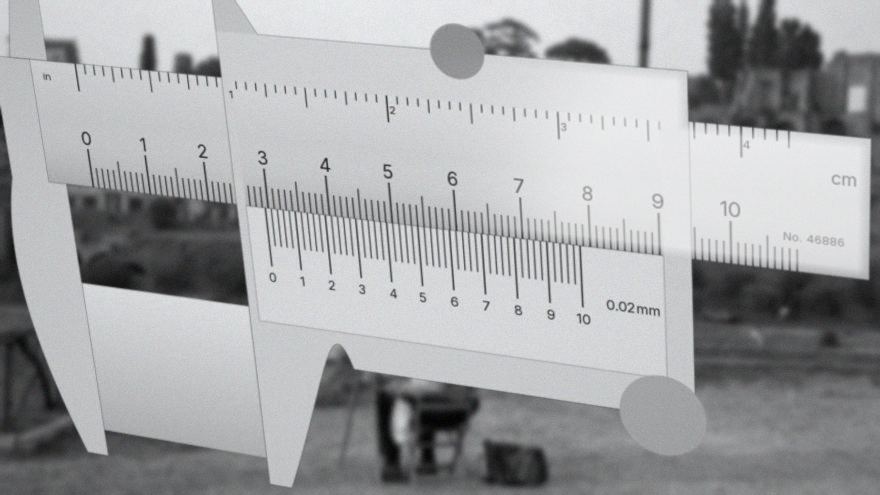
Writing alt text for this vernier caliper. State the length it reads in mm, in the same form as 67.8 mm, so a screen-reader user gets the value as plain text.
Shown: 29.5 mm
